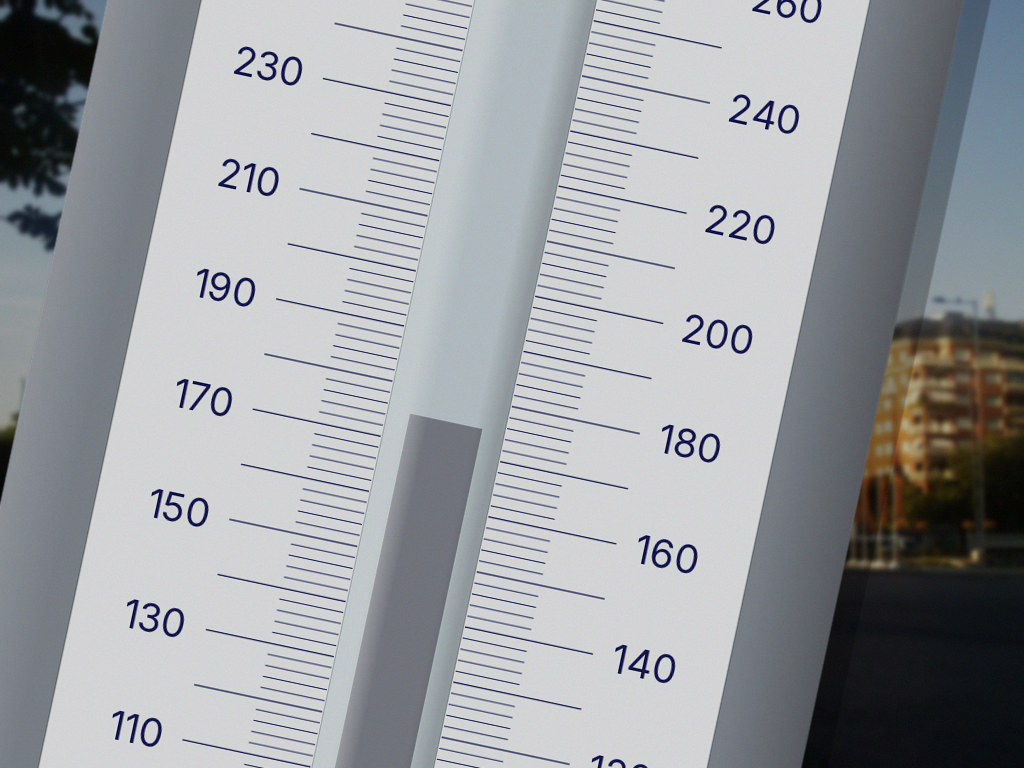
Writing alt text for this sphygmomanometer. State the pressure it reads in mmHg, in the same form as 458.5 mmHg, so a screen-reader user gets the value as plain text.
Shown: 175 mmHg
